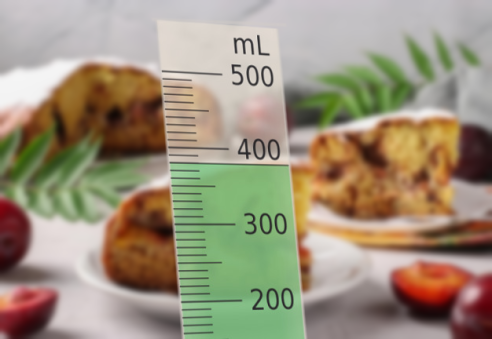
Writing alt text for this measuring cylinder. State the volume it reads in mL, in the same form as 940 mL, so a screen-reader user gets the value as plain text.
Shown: 380 mL
